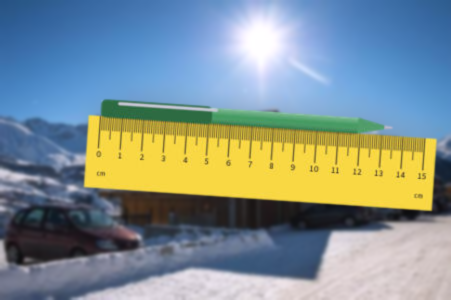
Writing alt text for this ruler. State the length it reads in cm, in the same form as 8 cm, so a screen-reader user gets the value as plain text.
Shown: 13.5 cm
